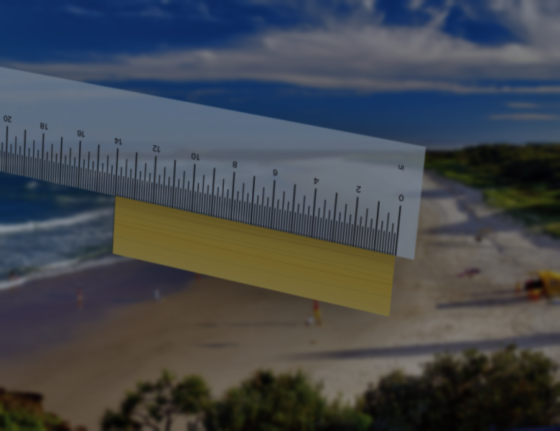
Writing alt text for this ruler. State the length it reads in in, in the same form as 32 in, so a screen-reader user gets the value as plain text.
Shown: 14 in
